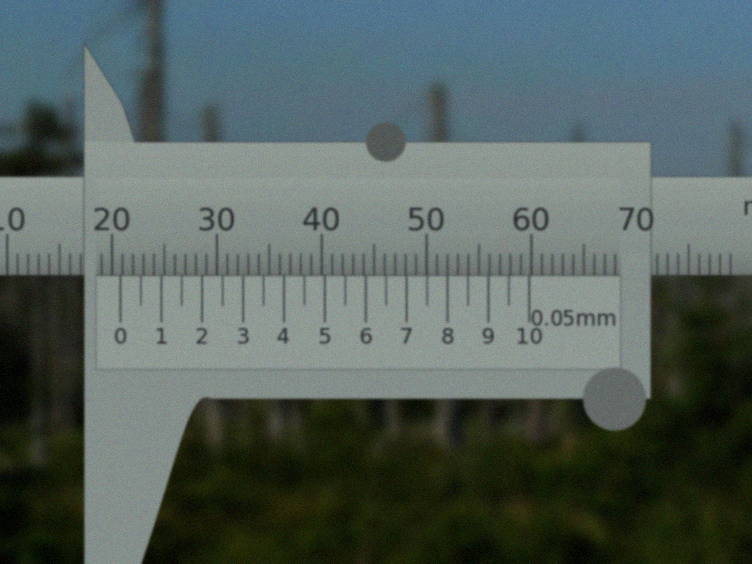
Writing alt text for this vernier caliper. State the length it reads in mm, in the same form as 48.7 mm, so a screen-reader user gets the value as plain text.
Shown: 20.8 mm
